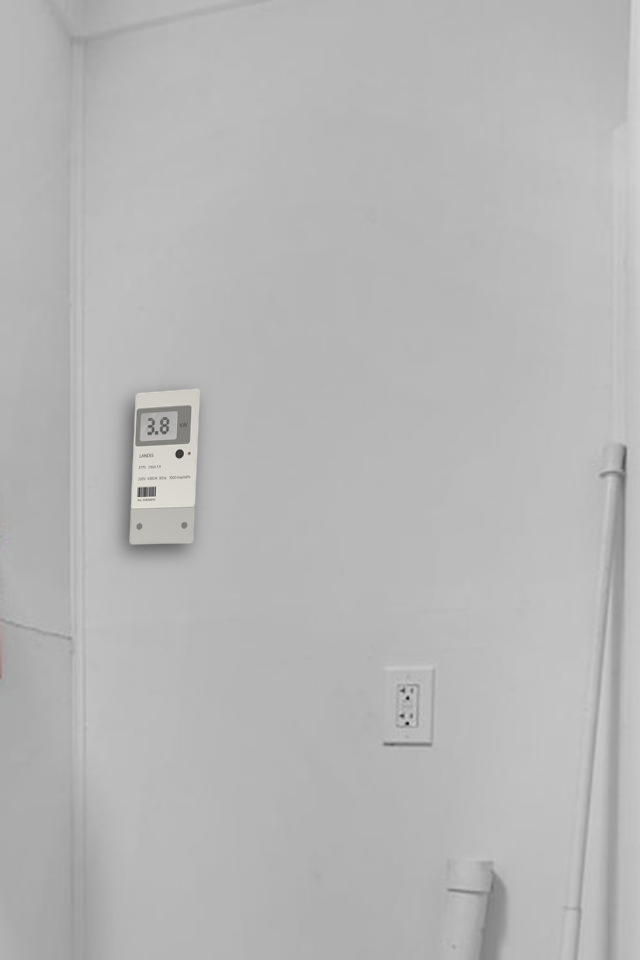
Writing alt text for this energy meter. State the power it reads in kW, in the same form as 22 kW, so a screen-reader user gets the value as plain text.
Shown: 3.8 kW
